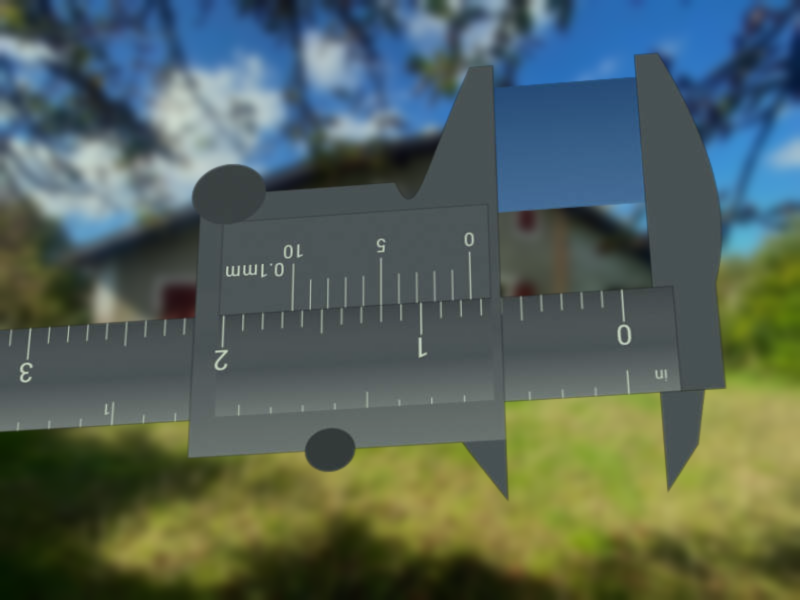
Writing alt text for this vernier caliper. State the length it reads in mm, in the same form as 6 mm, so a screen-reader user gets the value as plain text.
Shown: 7.5 mm
